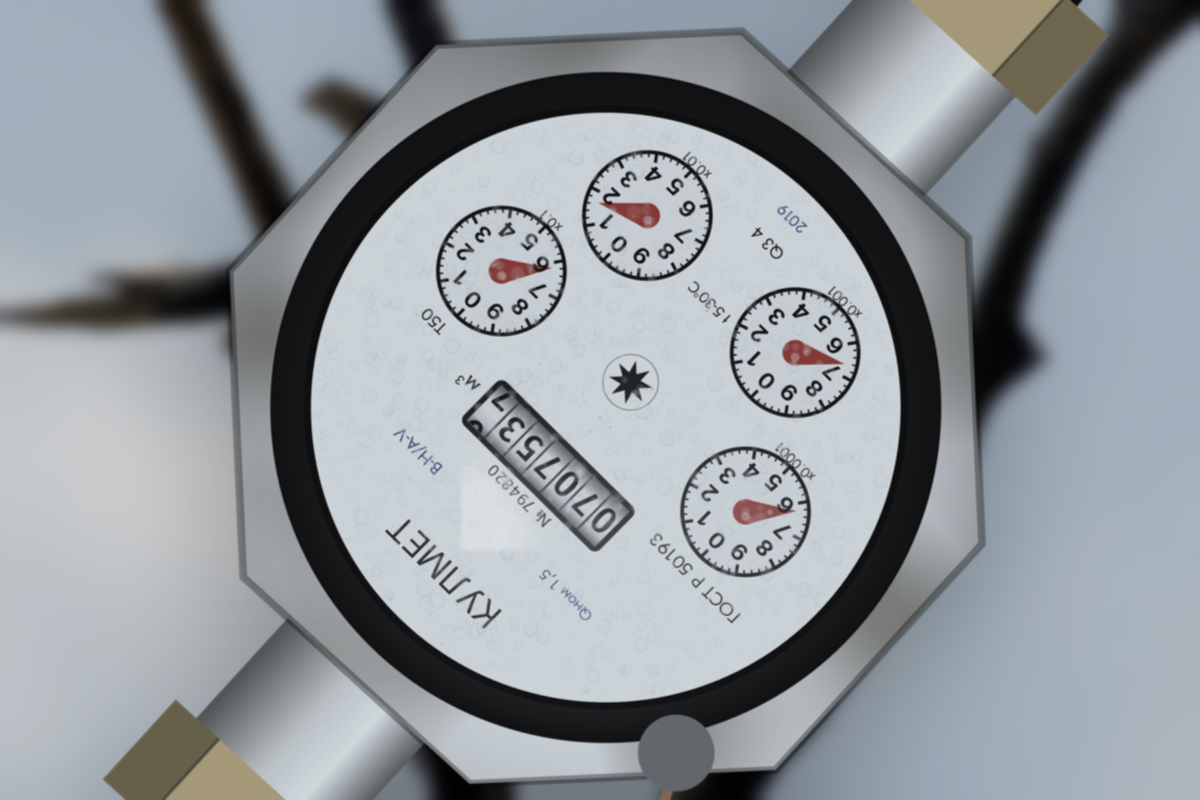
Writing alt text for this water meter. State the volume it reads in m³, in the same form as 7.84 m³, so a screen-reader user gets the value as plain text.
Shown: 707536.6166 m³
